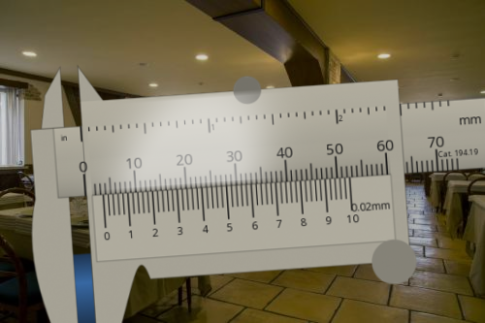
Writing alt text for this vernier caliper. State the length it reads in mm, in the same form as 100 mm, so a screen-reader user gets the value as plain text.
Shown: 3.5 mm
